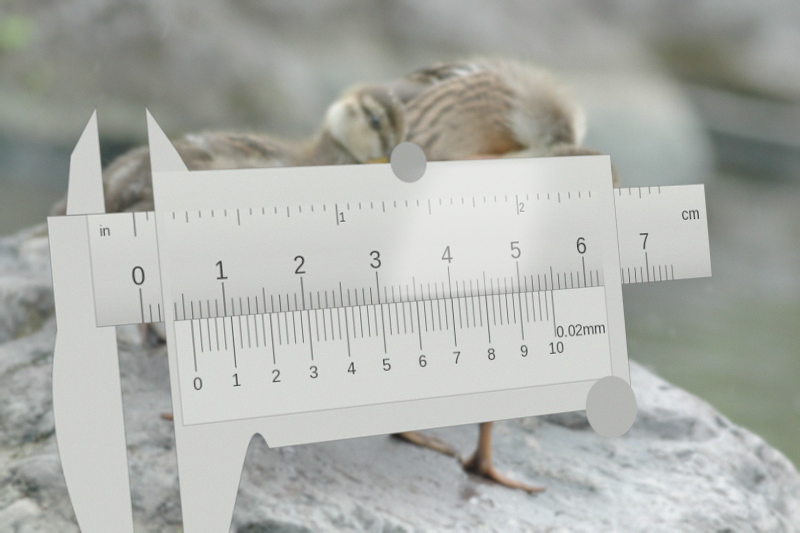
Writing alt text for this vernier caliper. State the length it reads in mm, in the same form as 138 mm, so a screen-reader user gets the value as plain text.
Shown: 5.8 mm
